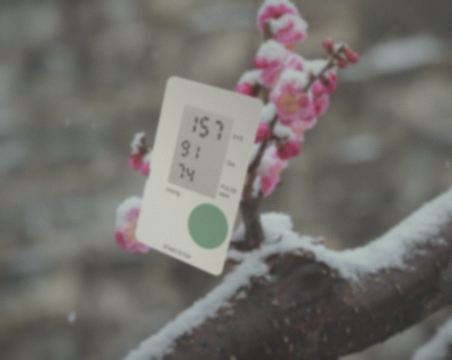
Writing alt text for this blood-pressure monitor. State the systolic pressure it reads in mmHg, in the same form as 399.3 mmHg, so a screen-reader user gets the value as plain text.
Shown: 157 mmHg
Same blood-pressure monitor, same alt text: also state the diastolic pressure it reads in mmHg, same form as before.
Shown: 91 mmHg
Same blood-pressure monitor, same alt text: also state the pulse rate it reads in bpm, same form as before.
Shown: 74 bpm
